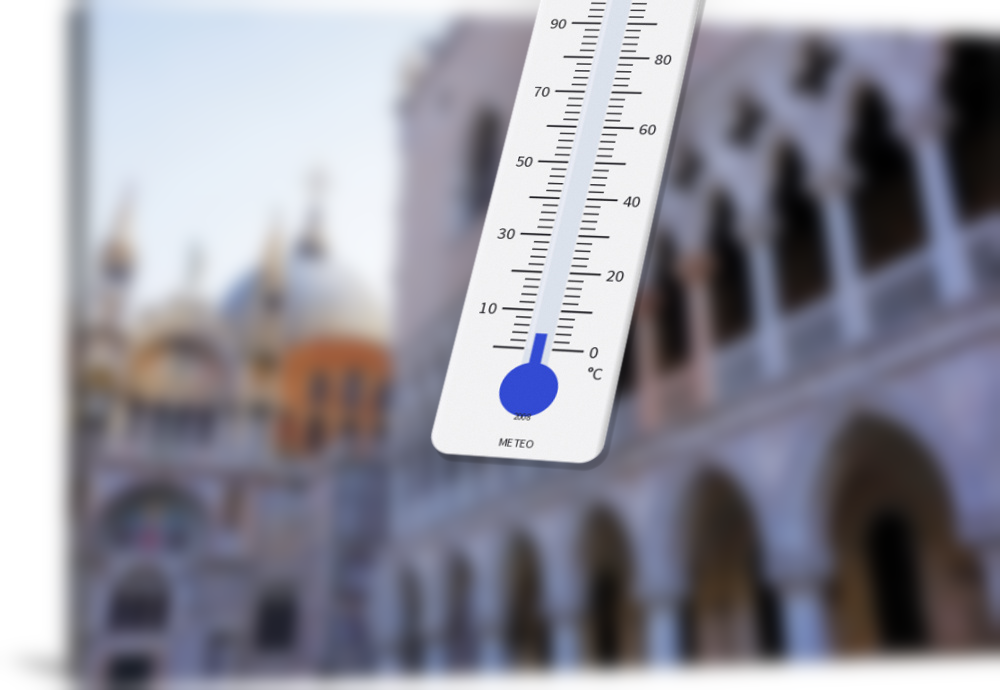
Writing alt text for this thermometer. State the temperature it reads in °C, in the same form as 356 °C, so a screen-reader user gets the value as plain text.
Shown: 4 °C
